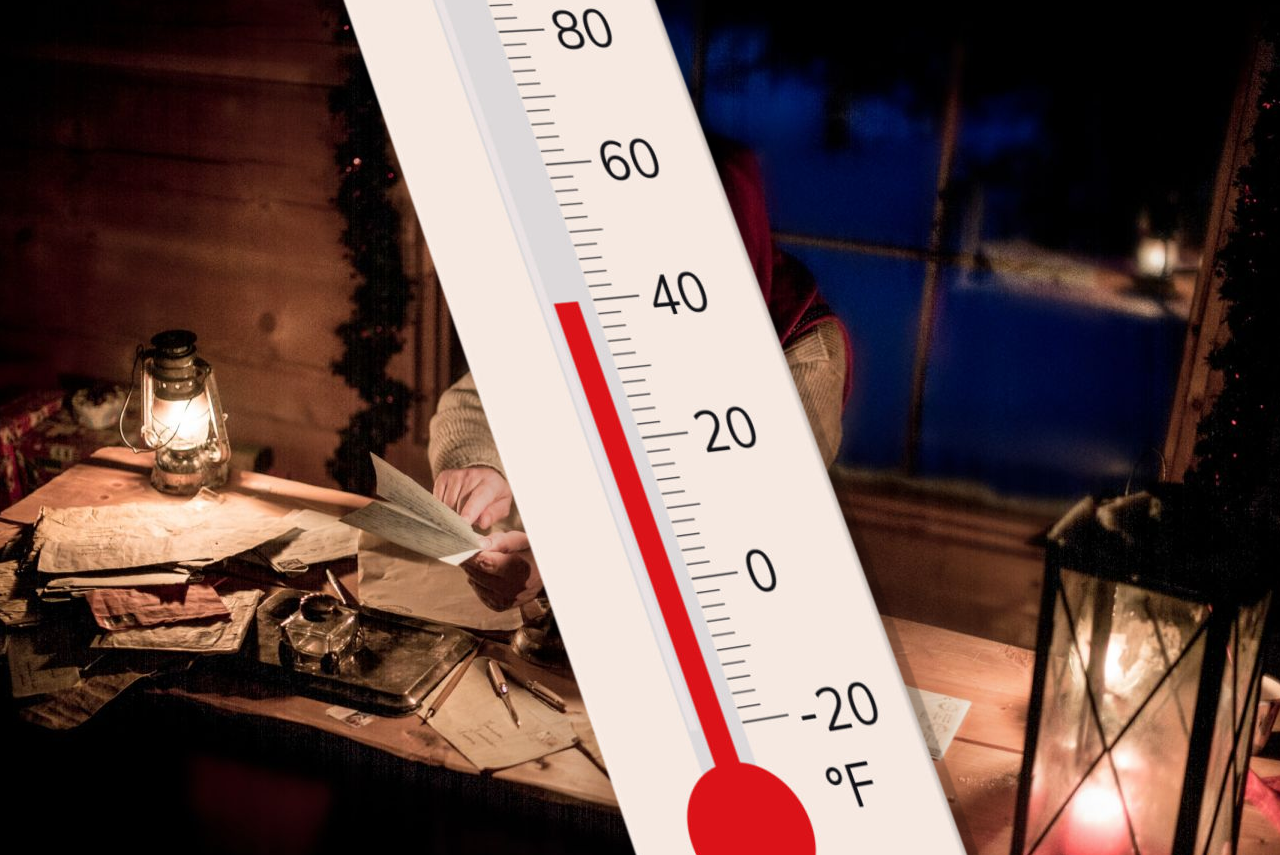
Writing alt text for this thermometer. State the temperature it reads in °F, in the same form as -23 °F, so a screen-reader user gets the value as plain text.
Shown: 40 °F
